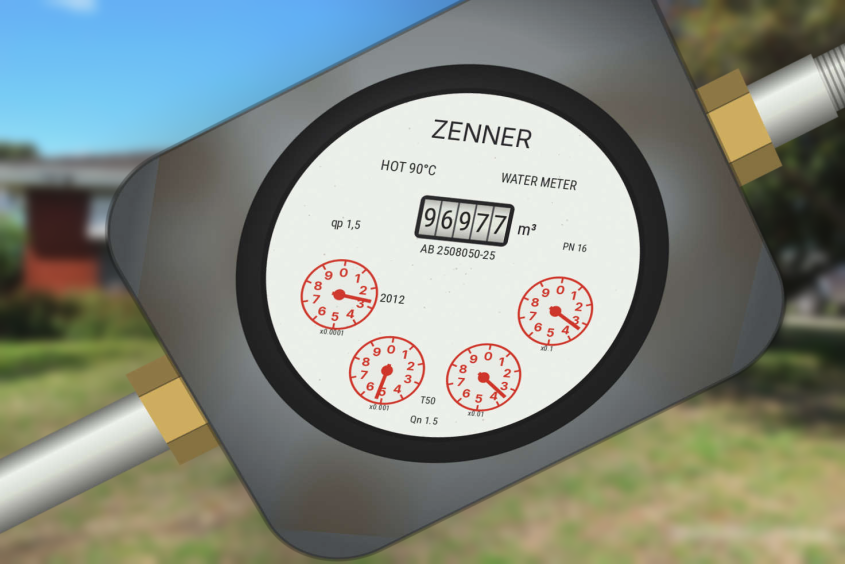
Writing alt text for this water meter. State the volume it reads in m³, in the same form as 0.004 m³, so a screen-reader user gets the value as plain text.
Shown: 96977.3352 m³
